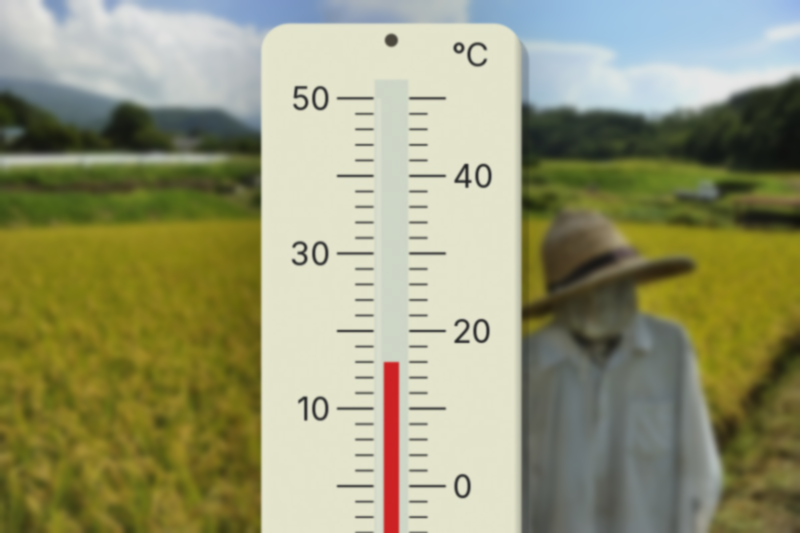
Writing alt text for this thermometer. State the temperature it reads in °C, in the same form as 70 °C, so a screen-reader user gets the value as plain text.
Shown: 16 °C
